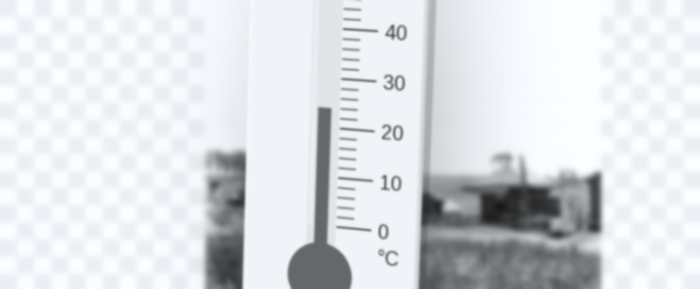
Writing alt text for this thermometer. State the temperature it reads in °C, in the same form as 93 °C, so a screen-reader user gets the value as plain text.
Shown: 24 °C
